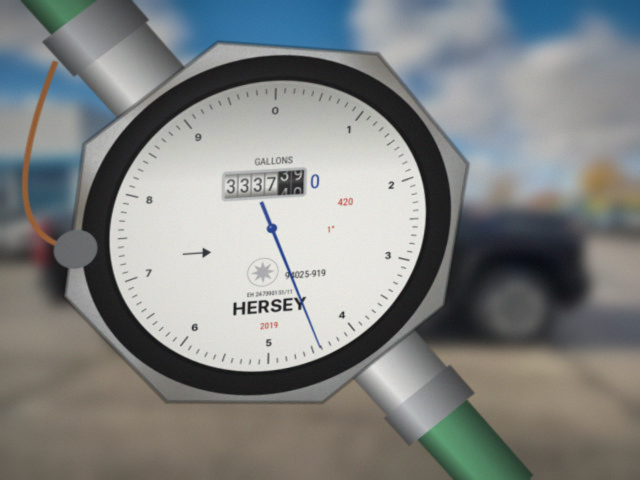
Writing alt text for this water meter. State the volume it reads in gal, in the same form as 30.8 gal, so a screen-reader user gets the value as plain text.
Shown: 3337394.4 gal
